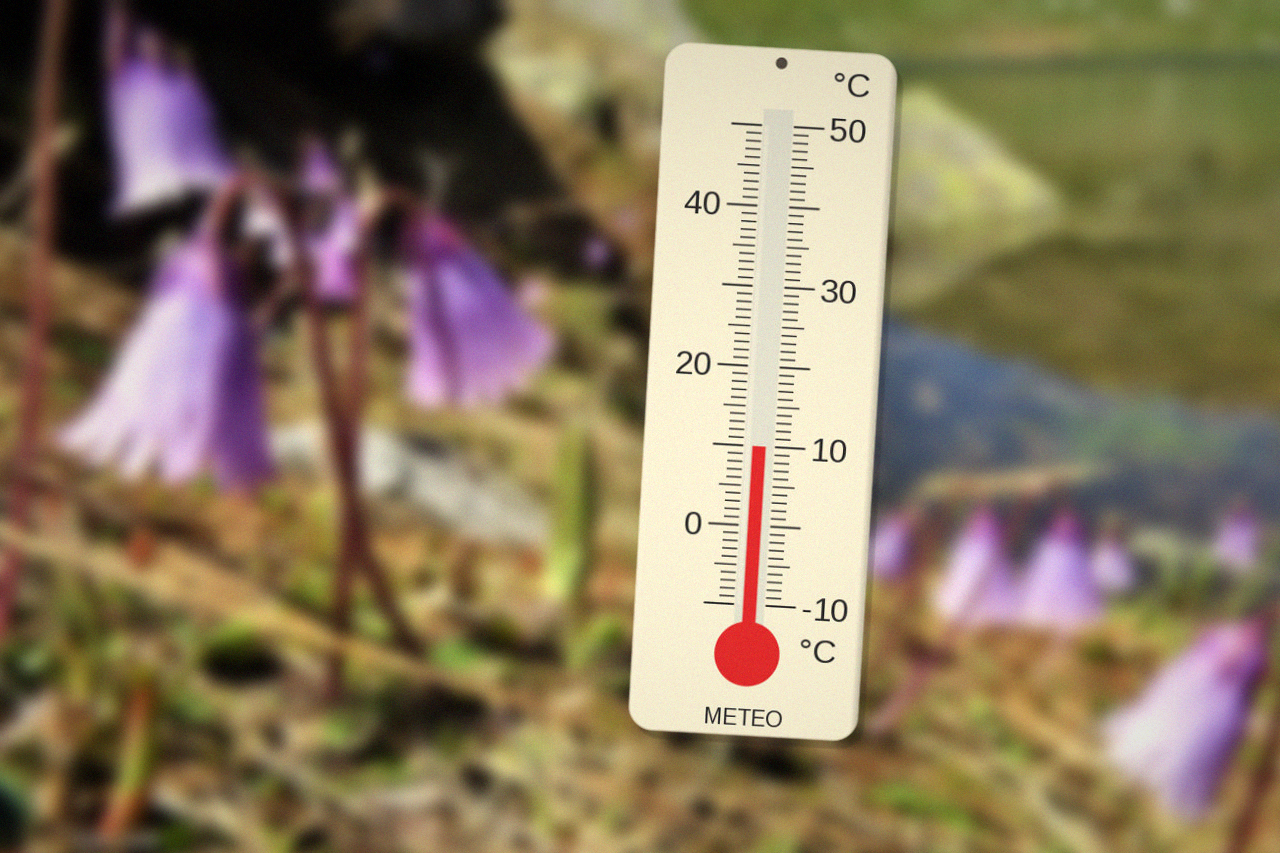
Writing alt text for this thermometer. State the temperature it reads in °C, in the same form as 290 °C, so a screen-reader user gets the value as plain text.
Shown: 10 °C
